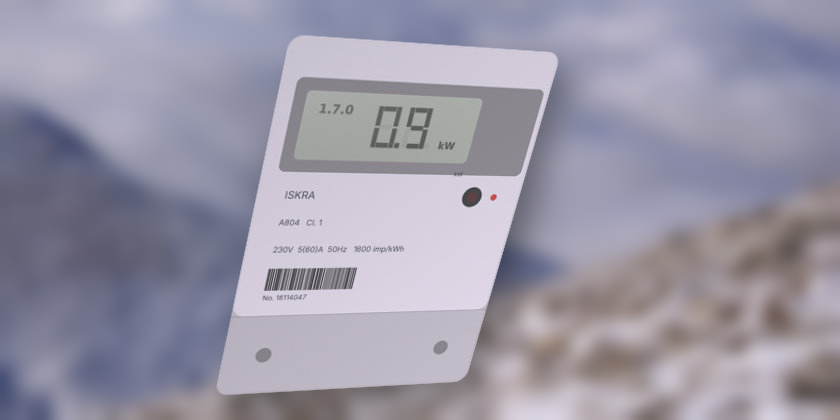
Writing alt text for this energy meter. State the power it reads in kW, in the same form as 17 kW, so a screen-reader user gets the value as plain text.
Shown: 0.9 kW
